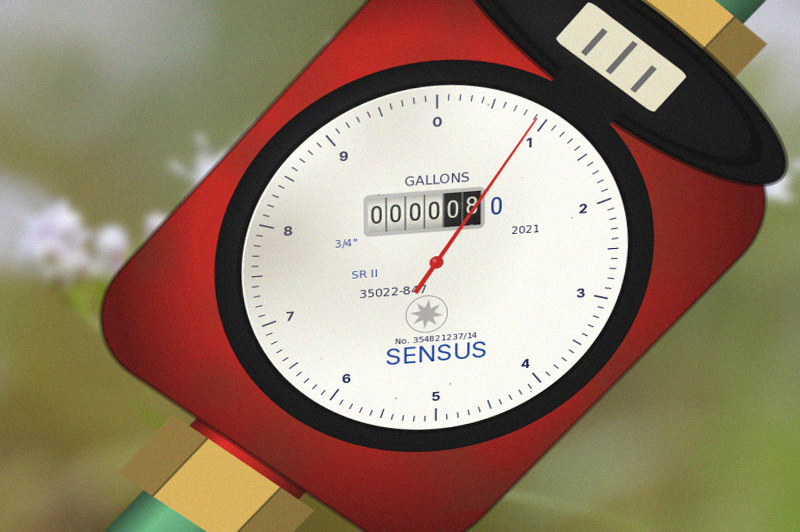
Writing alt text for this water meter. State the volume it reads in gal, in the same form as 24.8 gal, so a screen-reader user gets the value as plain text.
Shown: 80.9 gal
